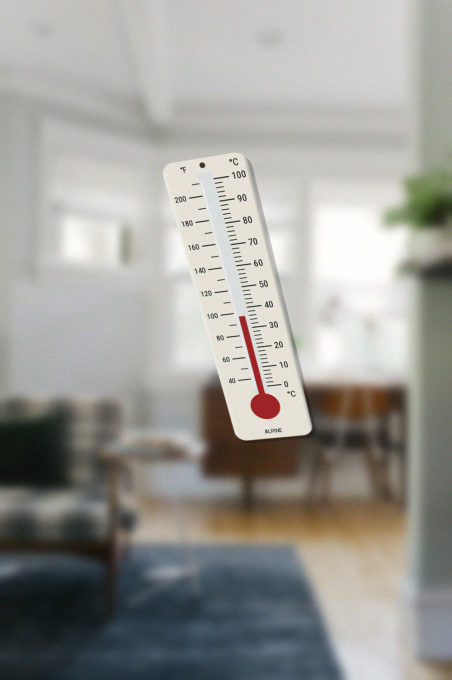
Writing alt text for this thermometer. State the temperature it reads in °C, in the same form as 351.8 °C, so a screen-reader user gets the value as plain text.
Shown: 36 °C
